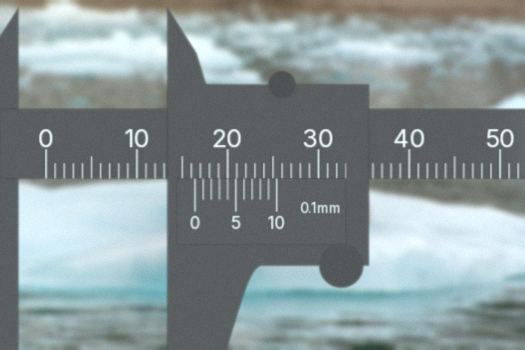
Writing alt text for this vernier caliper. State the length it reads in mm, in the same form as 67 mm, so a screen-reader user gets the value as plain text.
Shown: 16.4 mm
